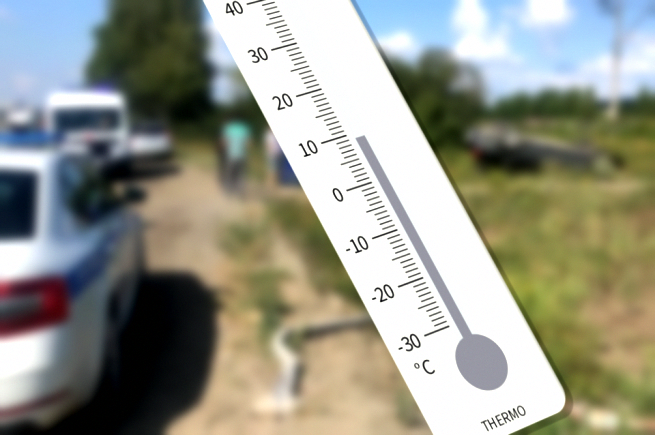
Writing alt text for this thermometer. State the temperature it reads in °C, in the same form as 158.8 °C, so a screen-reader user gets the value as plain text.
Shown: 9 °C
